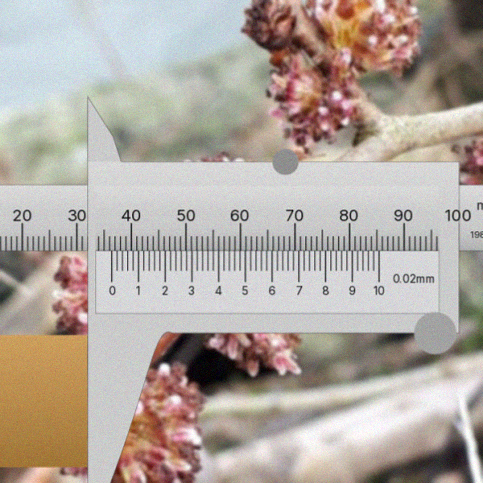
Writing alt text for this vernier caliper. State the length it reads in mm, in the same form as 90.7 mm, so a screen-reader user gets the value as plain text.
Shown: 36.4 mm
